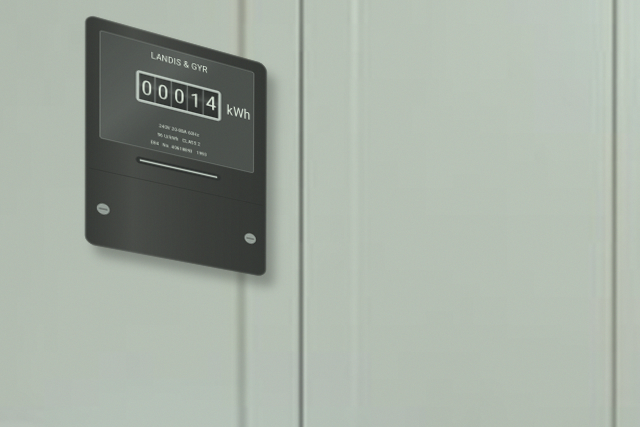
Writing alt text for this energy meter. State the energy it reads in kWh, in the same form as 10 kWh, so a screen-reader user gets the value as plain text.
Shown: 14 kWh
